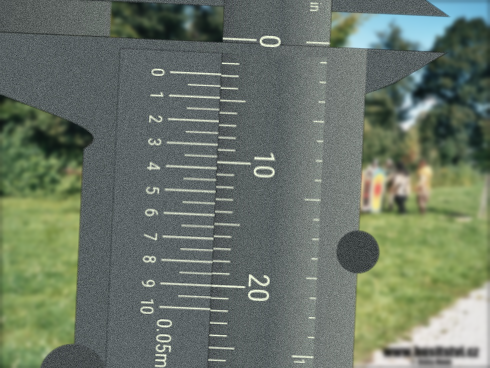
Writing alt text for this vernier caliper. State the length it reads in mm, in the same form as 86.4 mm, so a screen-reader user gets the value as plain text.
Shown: 2.9 mm
